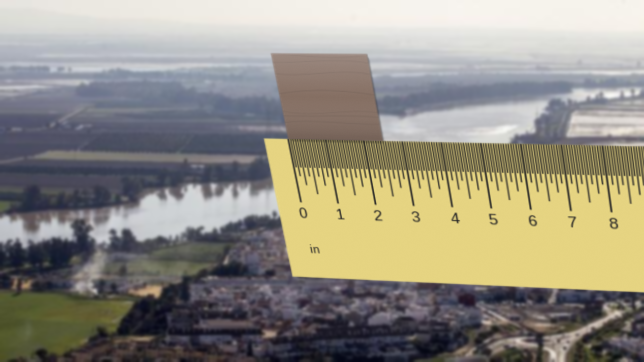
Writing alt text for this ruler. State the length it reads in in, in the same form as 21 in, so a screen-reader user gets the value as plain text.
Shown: 2.5 in
